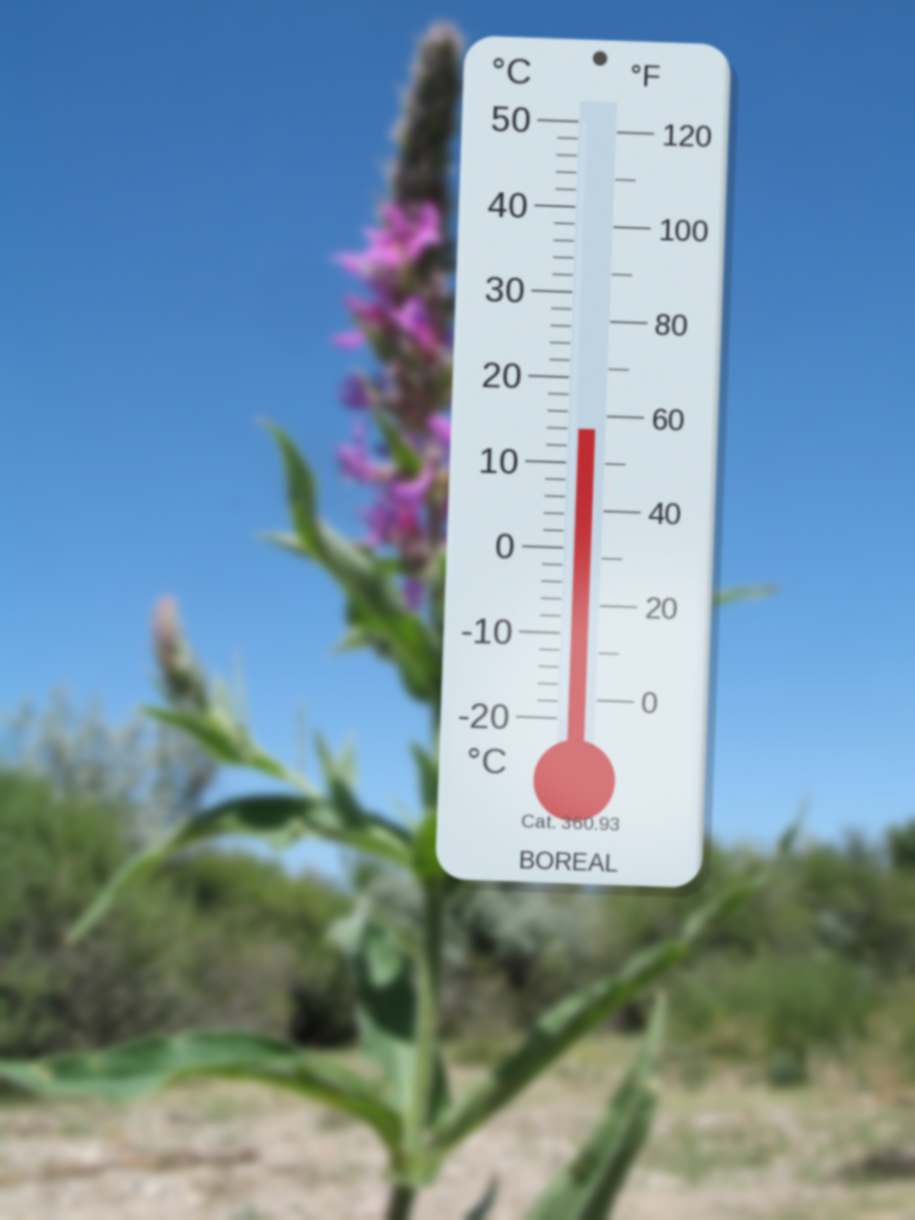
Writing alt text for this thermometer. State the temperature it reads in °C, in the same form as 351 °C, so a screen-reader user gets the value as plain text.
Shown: 14 °C
